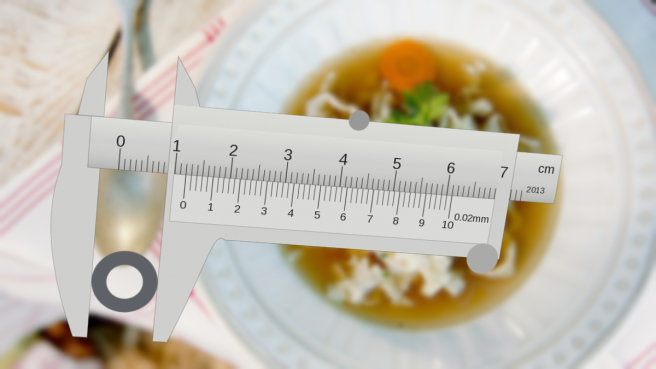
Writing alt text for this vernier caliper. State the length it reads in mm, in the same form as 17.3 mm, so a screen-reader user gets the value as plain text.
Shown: 12.0 mm
